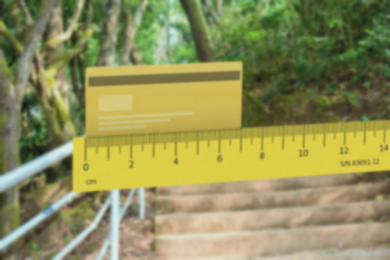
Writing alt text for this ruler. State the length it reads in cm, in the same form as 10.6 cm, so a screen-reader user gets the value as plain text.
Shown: 7 cm
